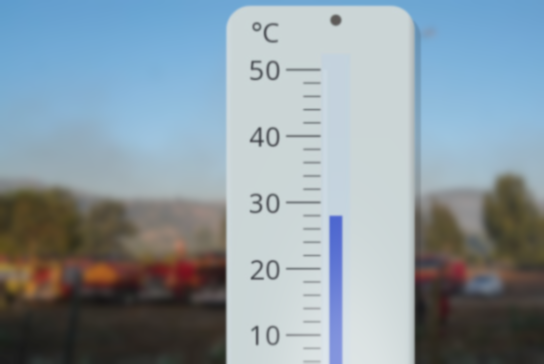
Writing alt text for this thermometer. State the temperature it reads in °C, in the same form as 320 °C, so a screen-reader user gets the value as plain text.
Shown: 28 °C
